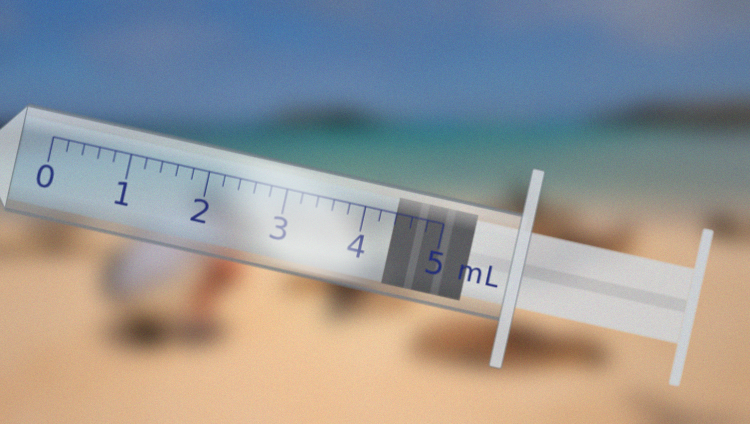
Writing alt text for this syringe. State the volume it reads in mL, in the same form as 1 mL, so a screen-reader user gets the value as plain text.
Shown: 4.4 mL
